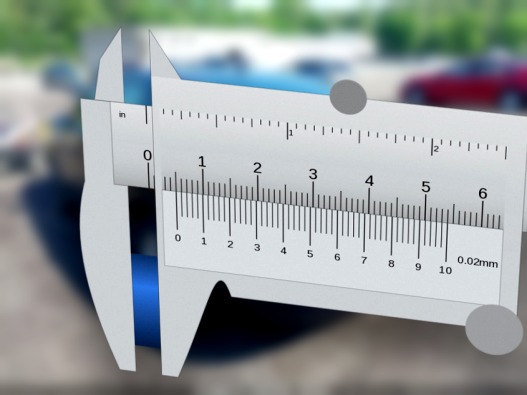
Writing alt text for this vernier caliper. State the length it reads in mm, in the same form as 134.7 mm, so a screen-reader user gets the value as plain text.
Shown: 5.0 mm
